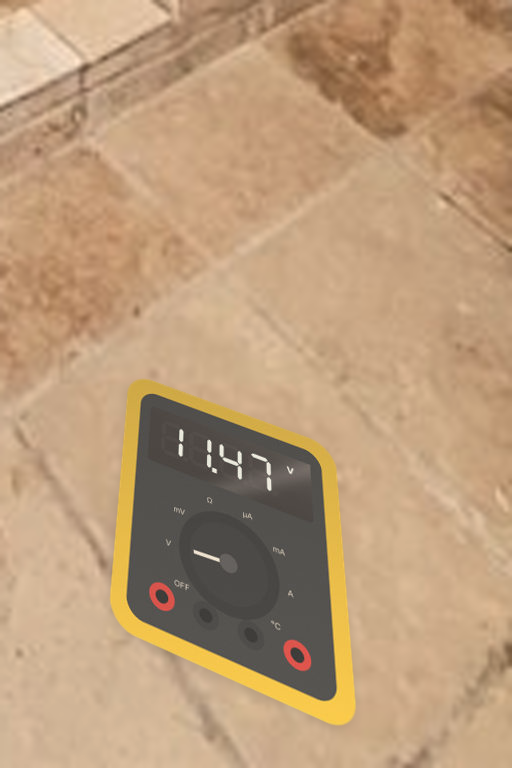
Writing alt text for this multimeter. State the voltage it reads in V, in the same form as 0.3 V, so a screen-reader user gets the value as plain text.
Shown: 11.47 V
